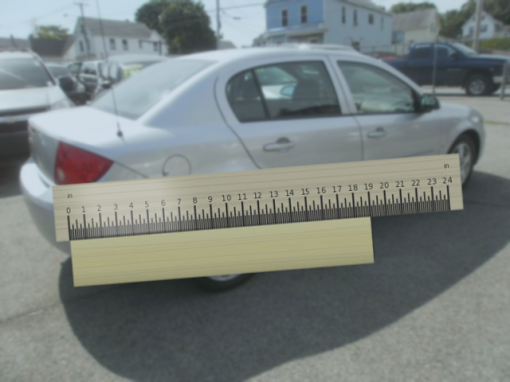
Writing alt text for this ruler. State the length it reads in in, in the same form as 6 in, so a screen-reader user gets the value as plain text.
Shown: 19 in
